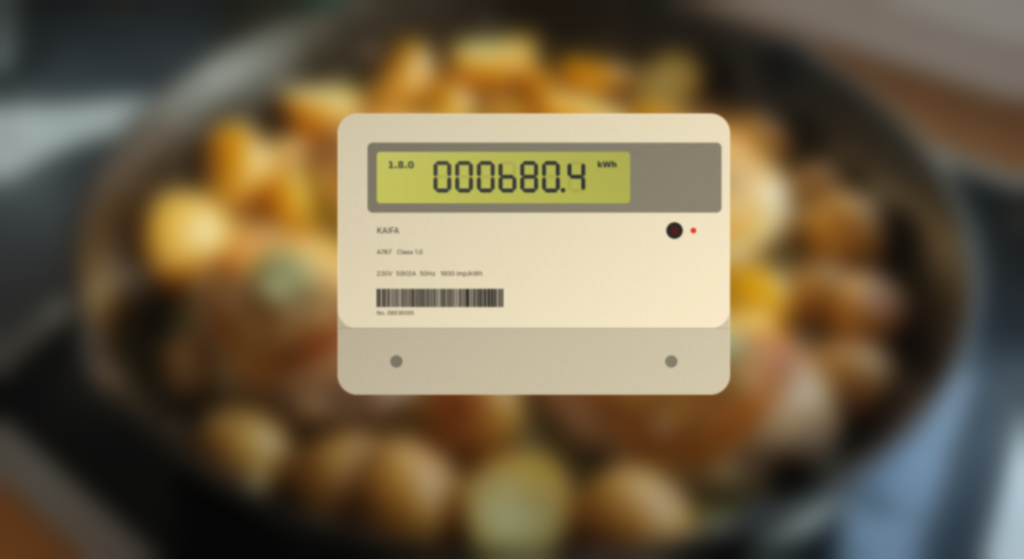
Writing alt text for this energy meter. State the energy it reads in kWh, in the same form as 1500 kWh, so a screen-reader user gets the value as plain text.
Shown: 680.4 kWh
